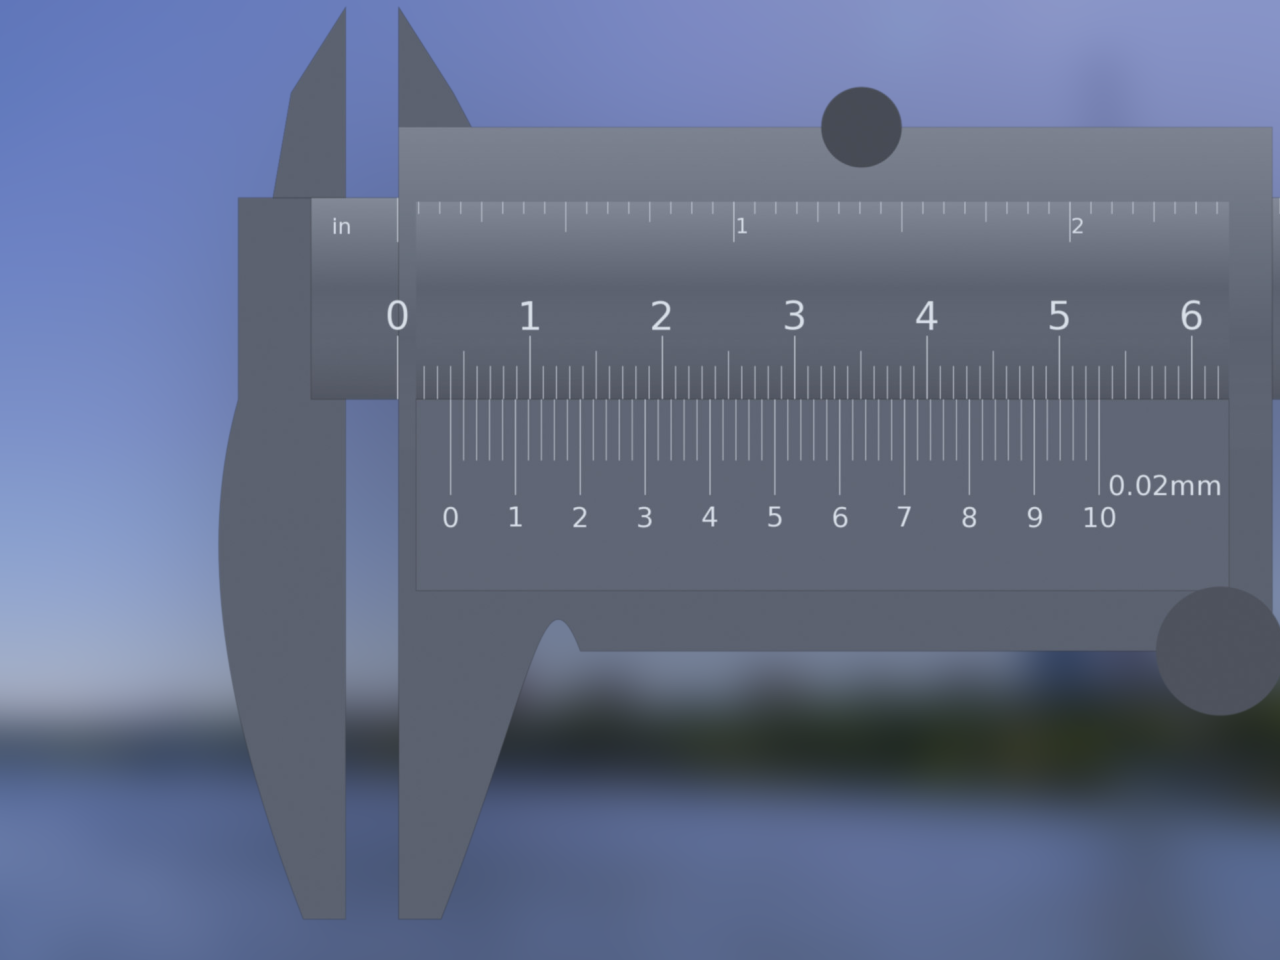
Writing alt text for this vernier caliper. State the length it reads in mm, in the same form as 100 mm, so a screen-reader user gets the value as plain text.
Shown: 4.0 mm
